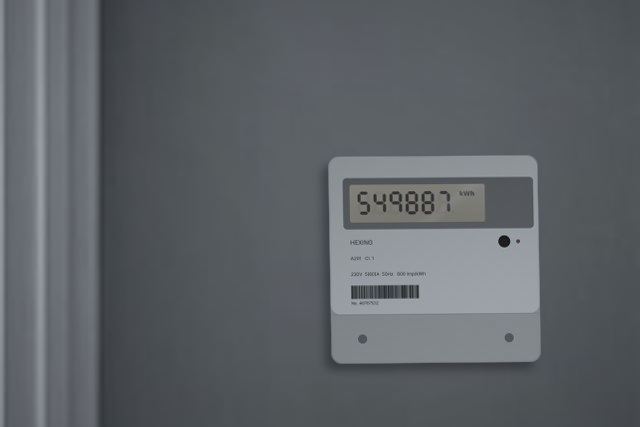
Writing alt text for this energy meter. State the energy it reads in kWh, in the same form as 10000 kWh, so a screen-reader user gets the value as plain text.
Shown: 549887 kWh
